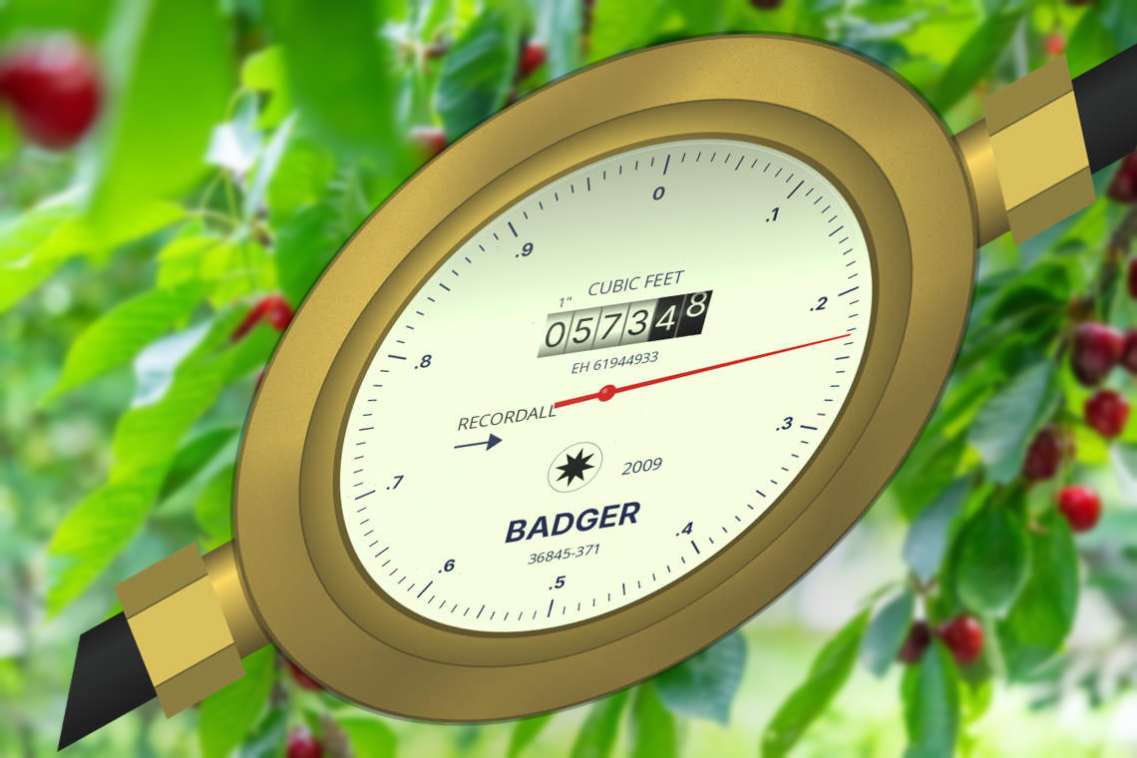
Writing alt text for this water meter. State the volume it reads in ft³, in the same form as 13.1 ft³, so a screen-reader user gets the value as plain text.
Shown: 57348.23 ft³
